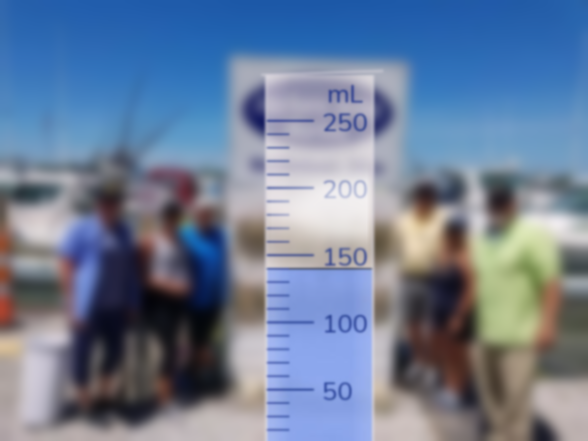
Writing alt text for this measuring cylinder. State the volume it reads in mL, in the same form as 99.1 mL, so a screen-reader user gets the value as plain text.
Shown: 140 mL
